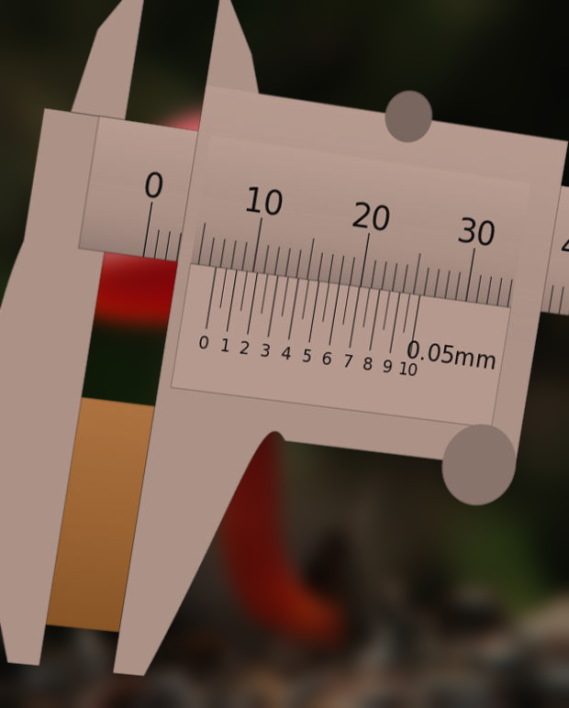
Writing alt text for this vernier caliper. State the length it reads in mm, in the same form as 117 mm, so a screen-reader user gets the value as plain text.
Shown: 6.6 mm
